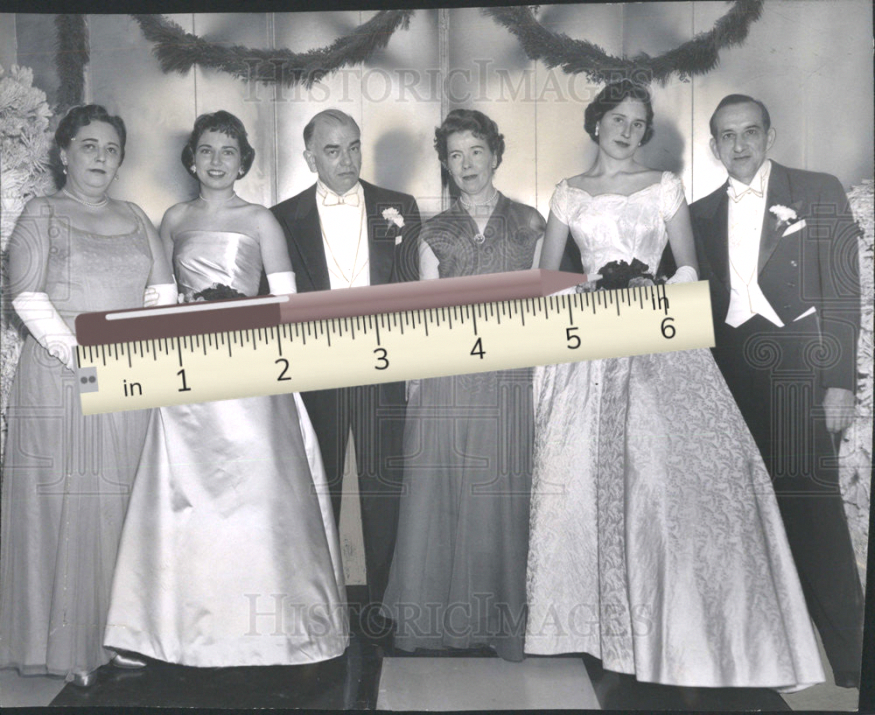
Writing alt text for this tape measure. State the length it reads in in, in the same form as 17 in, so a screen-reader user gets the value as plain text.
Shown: 5.375 in
